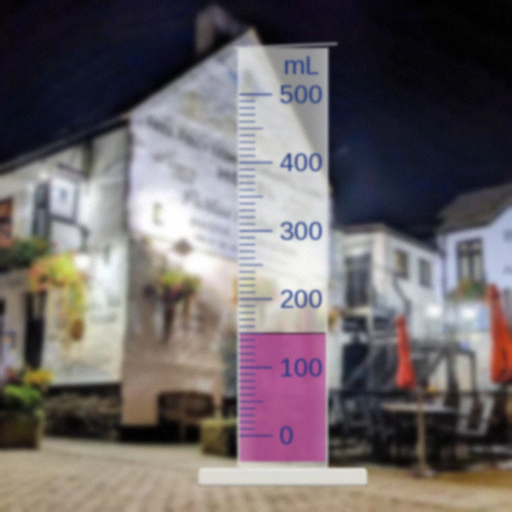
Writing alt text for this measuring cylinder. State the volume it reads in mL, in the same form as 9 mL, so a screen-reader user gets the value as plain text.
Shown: 150 mL
